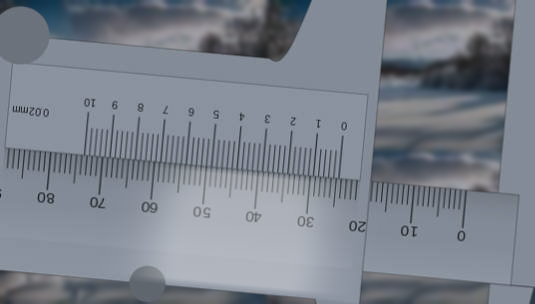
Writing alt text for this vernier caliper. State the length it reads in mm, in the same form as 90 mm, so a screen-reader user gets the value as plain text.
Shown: 24.5 mm
